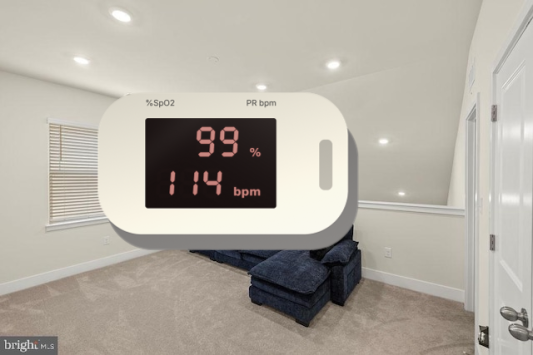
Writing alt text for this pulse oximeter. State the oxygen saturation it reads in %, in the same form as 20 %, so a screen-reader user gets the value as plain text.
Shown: 99 %
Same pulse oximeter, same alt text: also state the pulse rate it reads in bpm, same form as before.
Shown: 114 bpm
